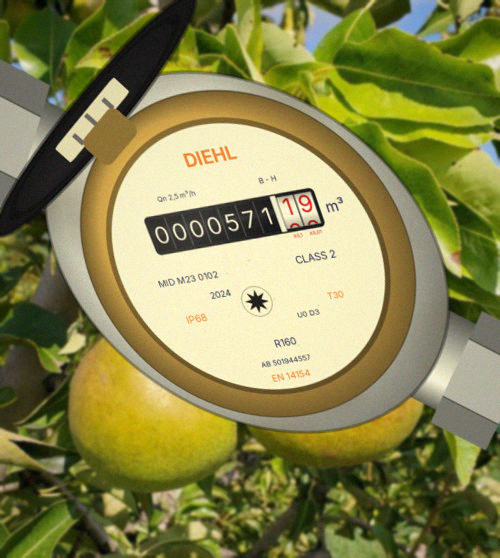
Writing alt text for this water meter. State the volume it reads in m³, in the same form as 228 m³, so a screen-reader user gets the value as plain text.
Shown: 571.19 m³
